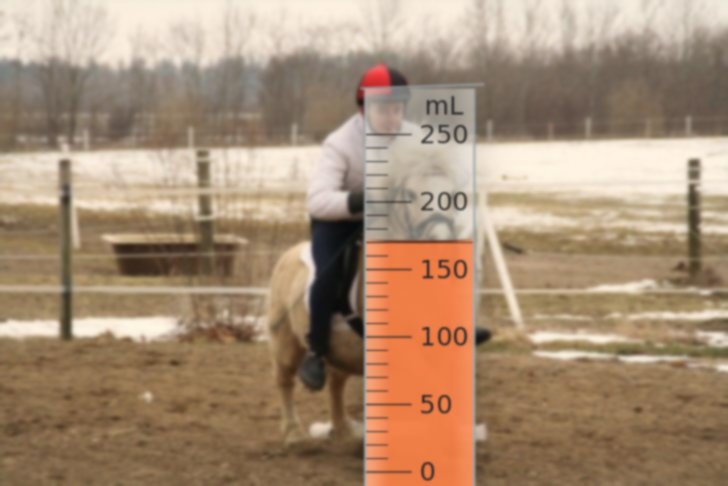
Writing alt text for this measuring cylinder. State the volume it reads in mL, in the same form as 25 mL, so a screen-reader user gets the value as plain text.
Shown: 170 mL
